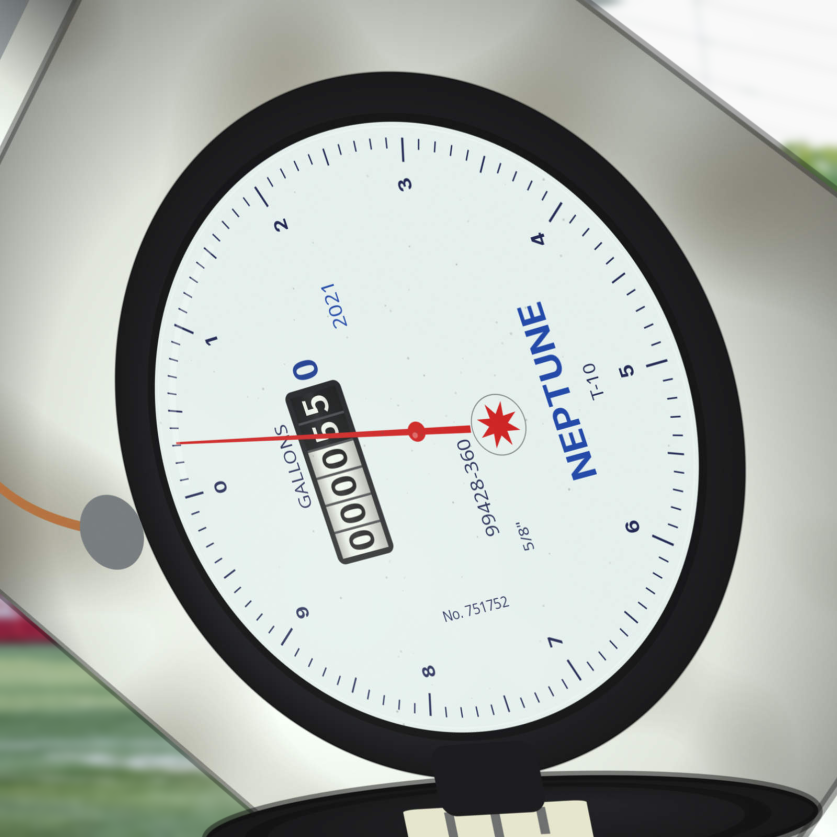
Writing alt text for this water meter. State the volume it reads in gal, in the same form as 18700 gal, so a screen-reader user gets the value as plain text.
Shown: 550.3 gal
